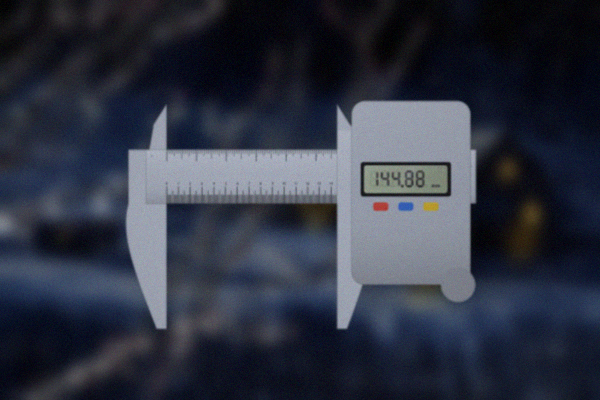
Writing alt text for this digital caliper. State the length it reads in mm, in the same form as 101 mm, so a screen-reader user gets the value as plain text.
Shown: 144.88 mm
